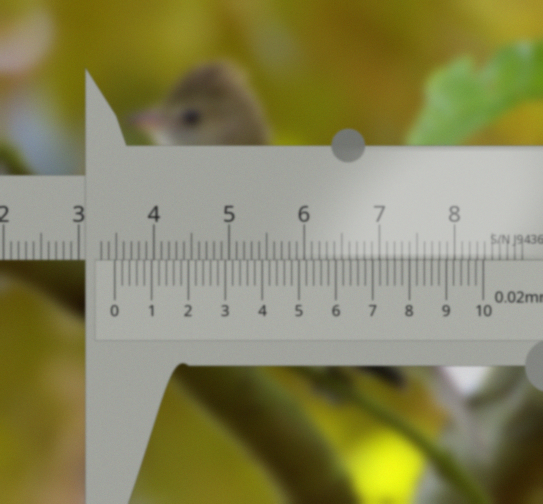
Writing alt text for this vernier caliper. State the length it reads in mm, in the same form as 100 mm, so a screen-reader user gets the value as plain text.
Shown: 34.8 mm
